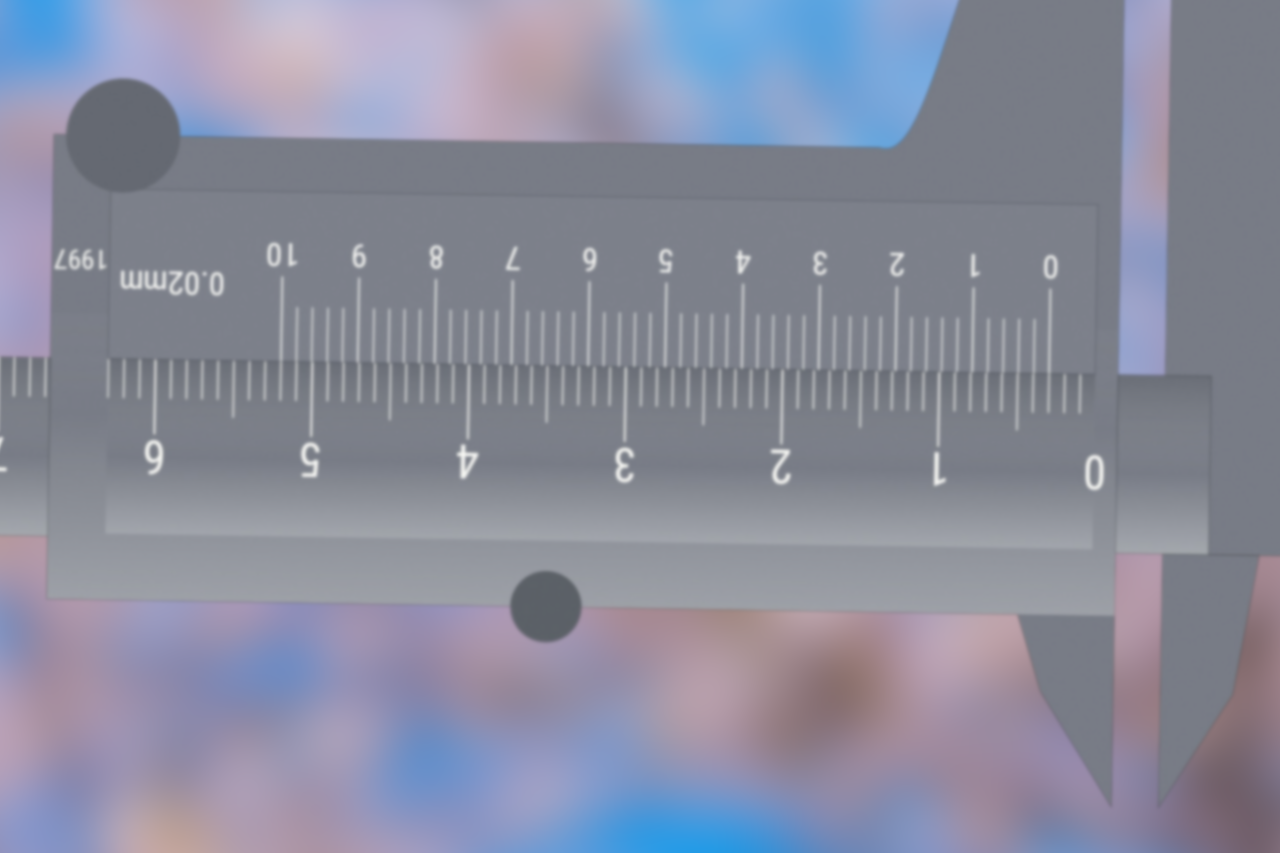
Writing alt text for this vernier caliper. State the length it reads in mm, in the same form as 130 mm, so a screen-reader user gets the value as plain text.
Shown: 3.0 mm
